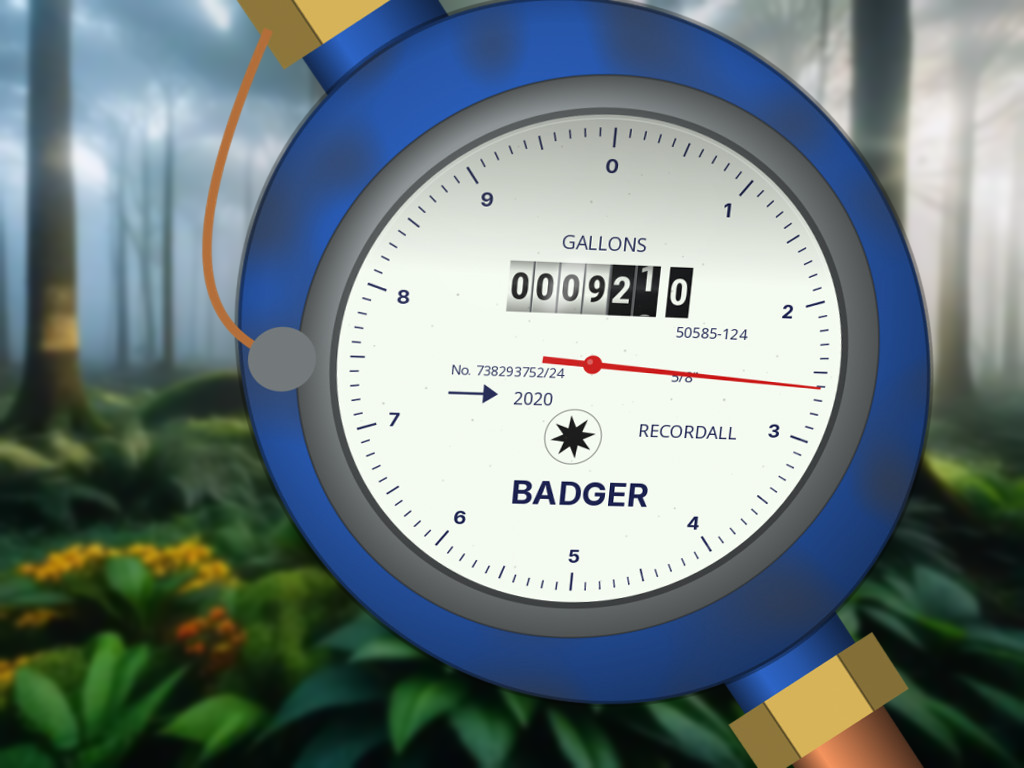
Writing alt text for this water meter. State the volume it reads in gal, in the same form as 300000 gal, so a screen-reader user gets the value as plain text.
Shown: 9212.6 gal
